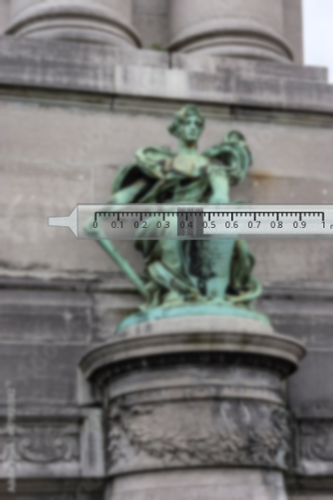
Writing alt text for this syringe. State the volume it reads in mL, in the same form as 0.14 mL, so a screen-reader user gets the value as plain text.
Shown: 0.36 mL
